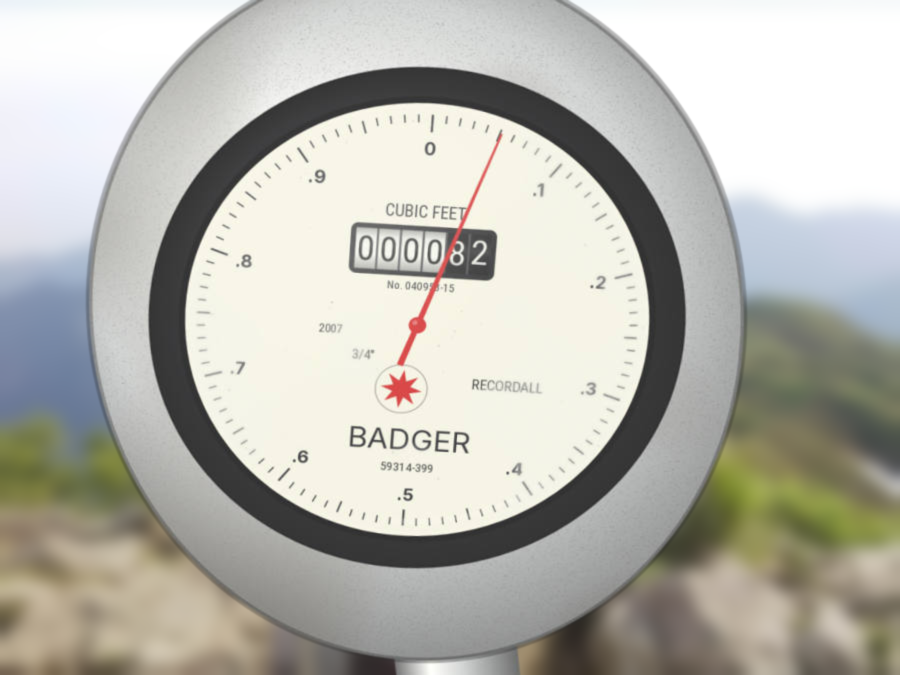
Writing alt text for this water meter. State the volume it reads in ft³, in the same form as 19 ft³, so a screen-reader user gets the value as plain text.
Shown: 82.05 ft³
